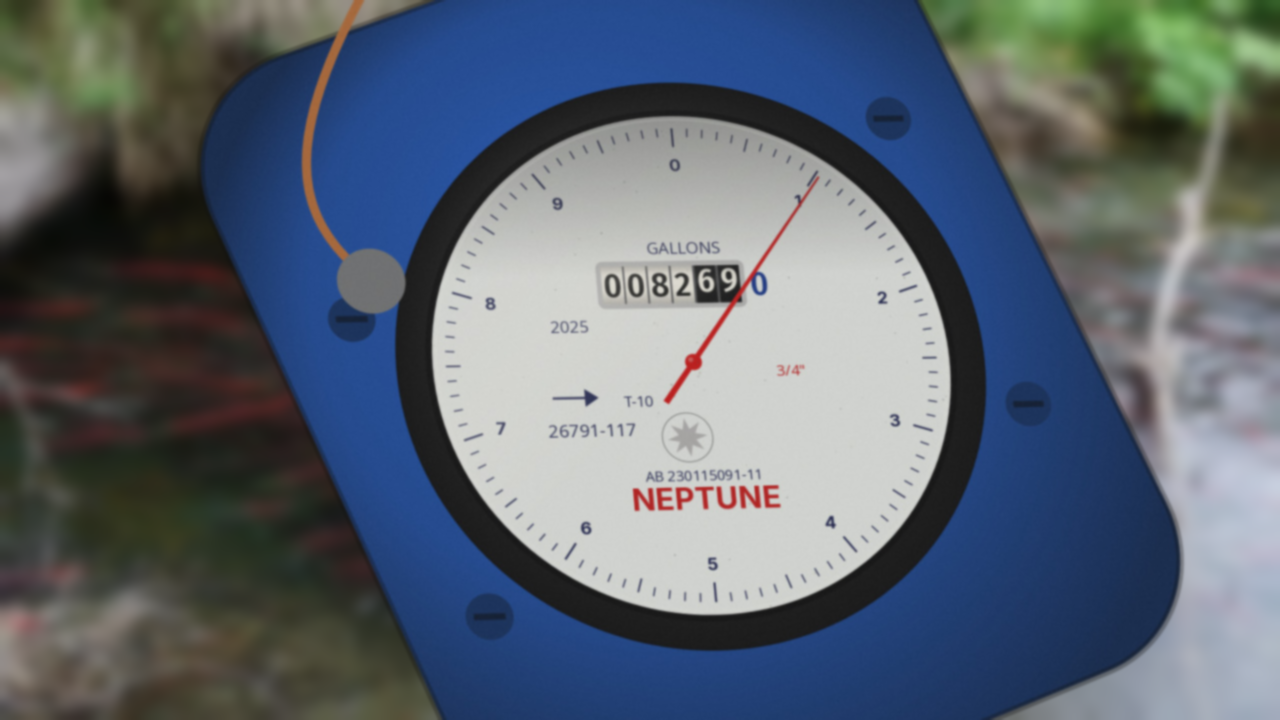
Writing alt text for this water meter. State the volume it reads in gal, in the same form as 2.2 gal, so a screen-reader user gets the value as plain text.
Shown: 82691.0 gal
